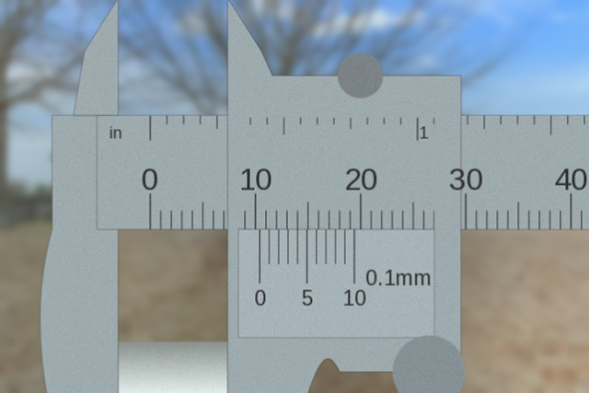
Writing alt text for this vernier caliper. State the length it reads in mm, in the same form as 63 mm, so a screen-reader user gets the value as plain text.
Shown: 10.4 mm
